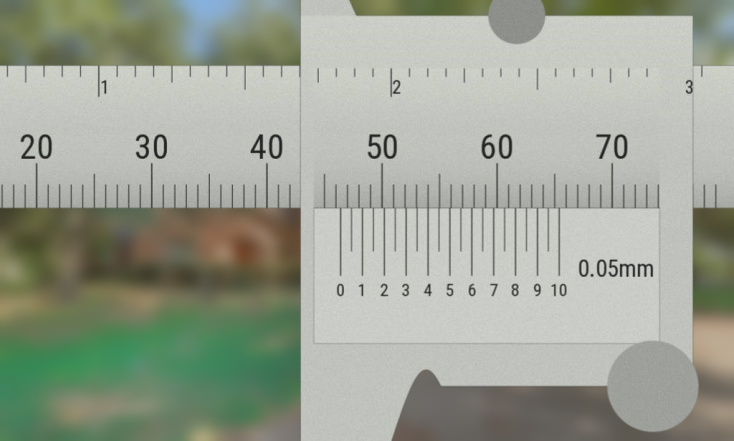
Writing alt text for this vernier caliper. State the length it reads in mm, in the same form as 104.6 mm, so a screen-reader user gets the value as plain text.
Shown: 46.4 mm
